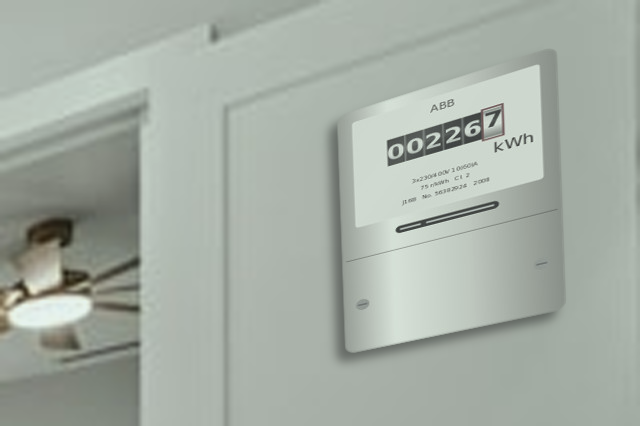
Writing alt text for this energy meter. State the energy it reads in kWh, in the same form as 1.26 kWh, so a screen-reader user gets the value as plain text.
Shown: 226.7 kWh
